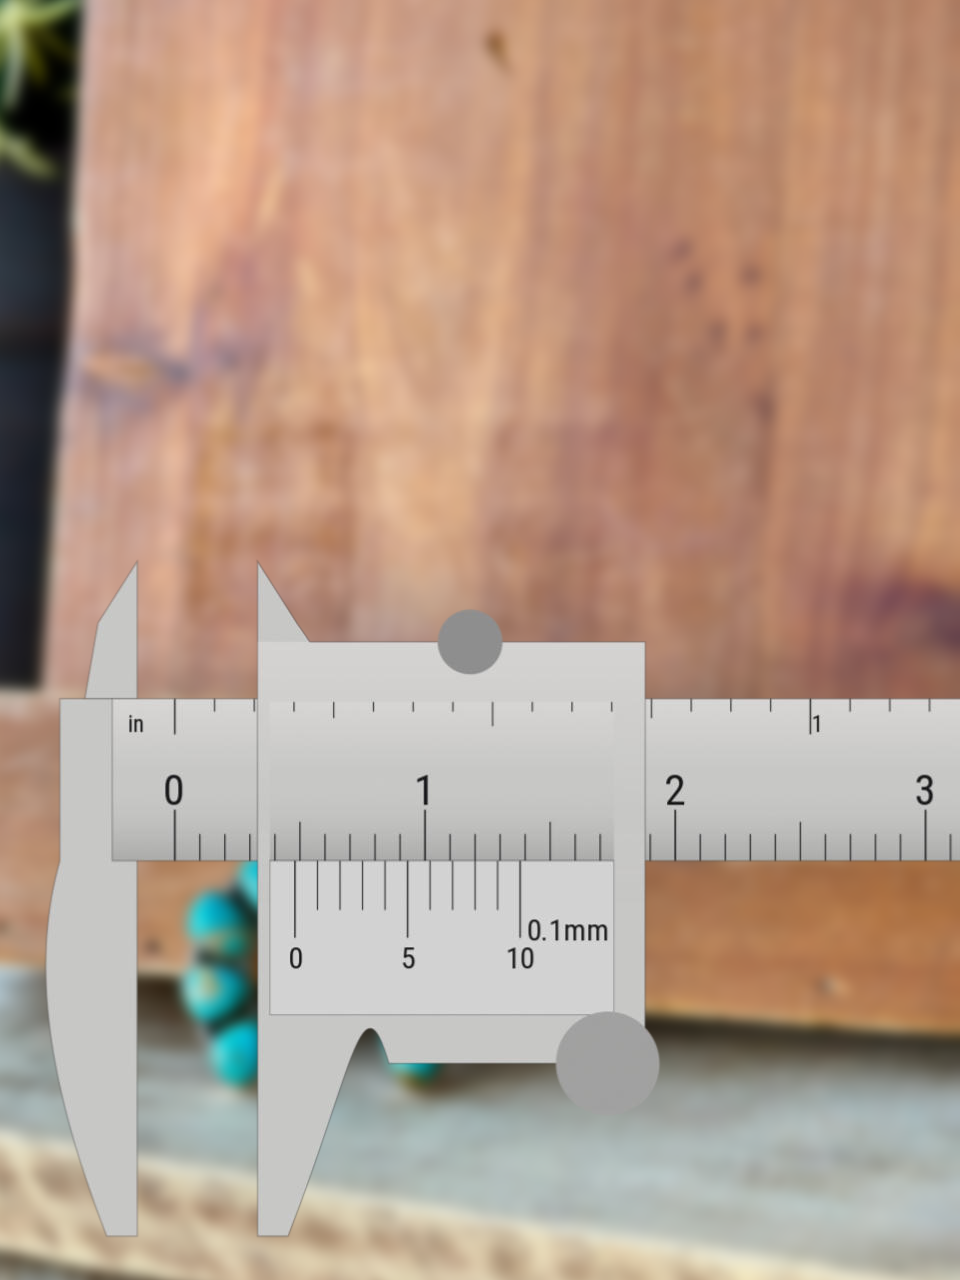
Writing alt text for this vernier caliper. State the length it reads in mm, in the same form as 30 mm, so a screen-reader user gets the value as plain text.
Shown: 4.8 mm
